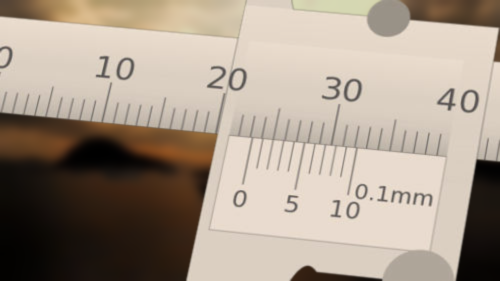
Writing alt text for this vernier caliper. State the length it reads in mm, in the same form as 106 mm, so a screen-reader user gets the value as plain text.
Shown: 23.2 mm
